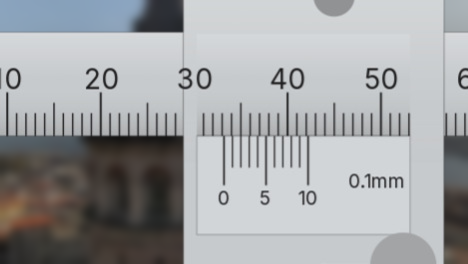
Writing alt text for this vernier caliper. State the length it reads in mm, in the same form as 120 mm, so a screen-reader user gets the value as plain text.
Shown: 33.2 mm
